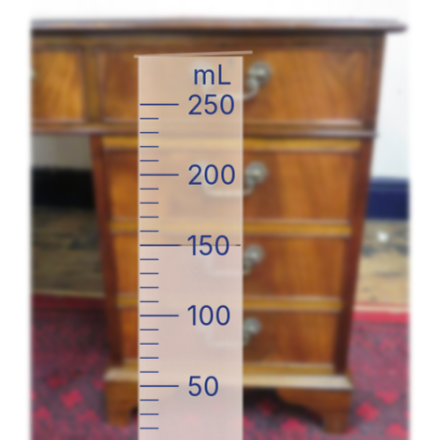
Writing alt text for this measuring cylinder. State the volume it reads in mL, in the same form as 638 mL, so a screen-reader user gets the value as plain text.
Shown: 150 mL
